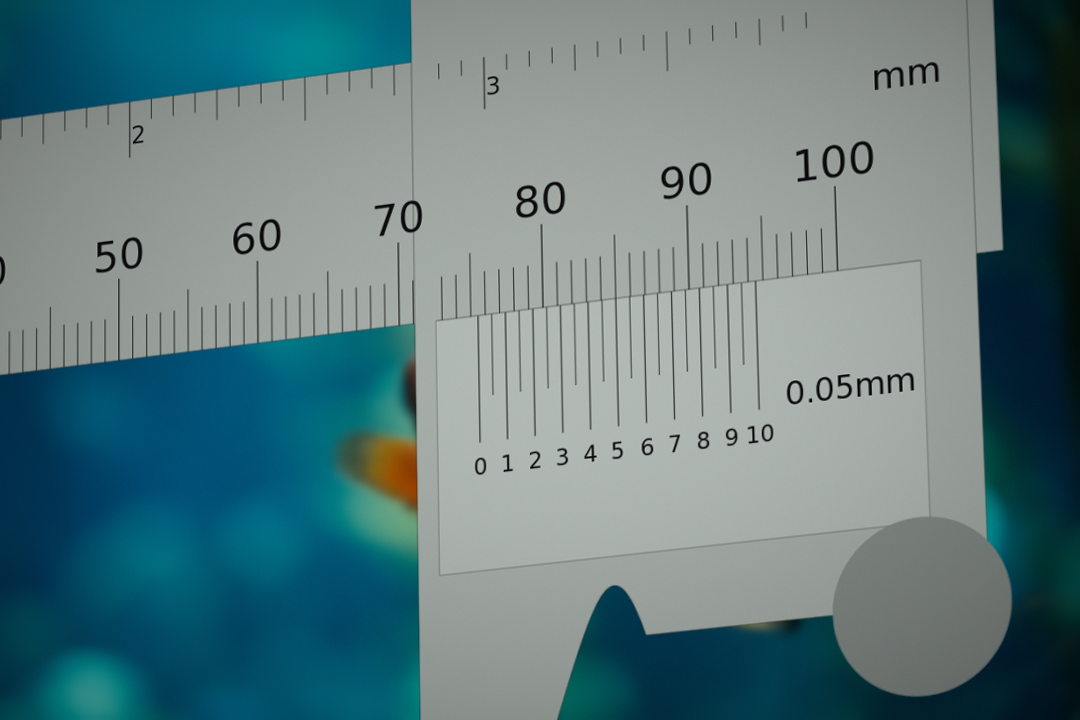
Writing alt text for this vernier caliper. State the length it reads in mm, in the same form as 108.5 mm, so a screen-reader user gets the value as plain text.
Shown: 75.5 mm
